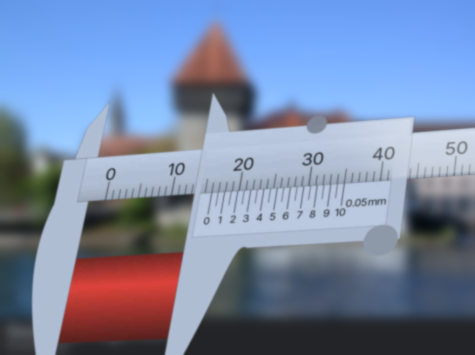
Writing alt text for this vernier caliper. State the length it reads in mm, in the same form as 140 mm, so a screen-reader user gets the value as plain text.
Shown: 16.0 mm
